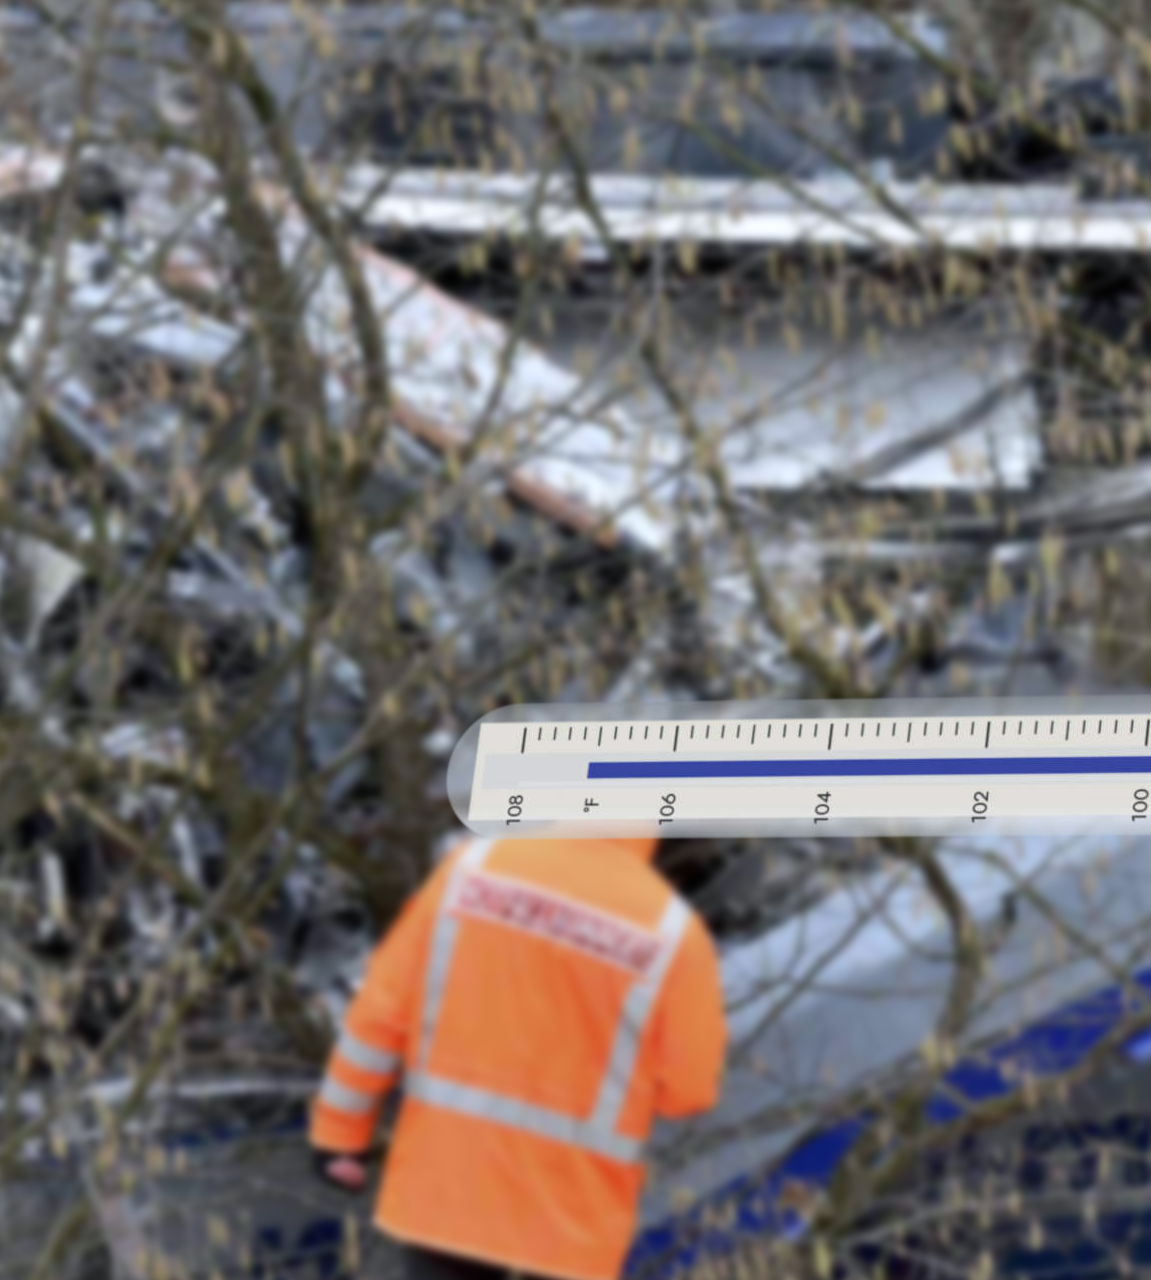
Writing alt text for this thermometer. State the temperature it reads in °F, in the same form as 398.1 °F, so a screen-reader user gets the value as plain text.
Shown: 107.1 °F
